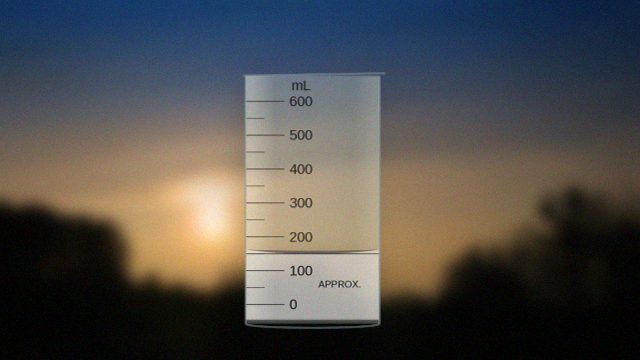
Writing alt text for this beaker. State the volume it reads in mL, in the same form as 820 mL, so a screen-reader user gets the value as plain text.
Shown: 150 mL
